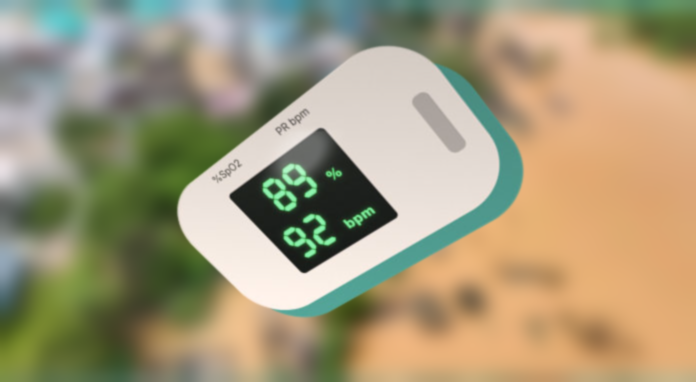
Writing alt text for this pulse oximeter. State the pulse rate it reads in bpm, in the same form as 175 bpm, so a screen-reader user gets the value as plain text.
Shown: 92 bpm
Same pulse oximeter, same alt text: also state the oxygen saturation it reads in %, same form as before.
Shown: 89 %
